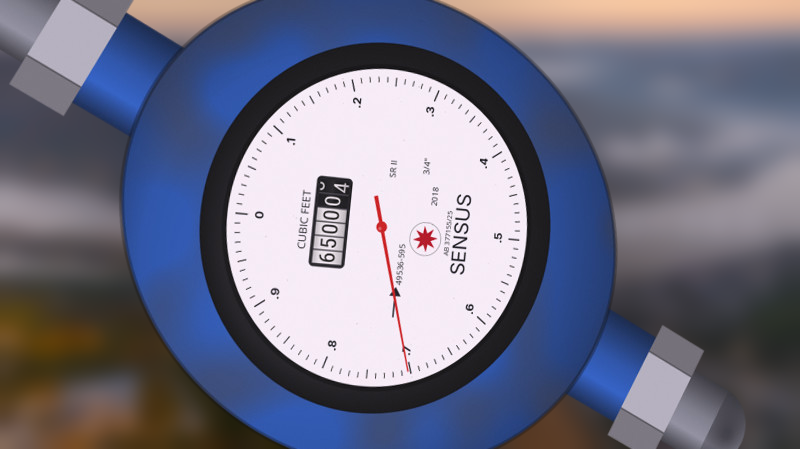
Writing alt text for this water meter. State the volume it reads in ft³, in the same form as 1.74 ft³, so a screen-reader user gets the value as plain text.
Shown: 650003.70 ft³
